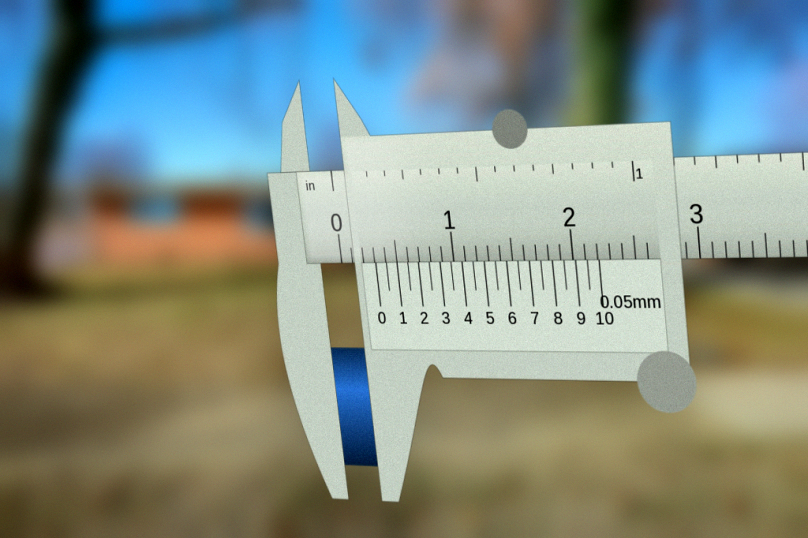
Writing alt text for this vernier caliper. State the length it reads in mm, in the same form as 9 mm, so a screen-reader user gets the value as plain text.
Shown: 3.1 mm
